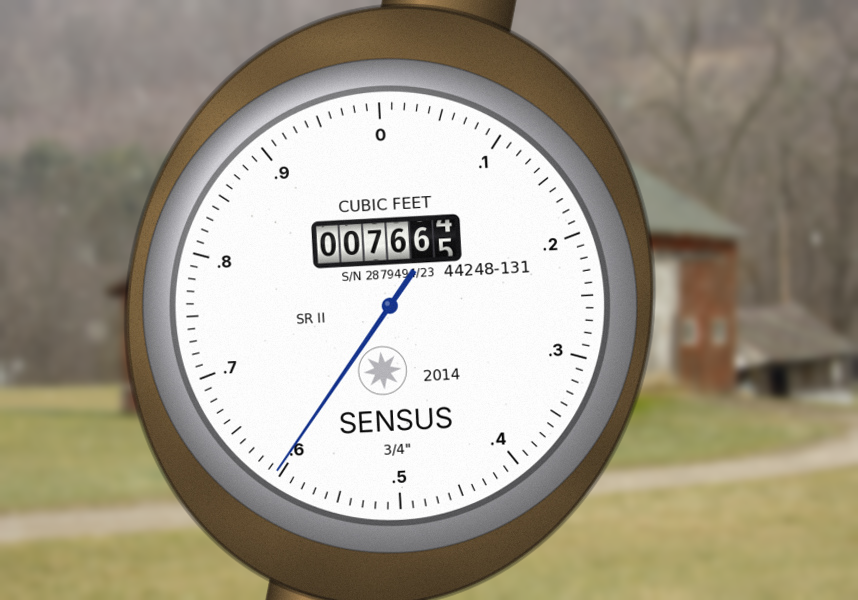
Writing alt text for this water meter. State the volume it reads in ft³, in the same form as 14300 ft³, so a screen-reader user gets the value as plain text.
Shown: 7664.60 ft³
